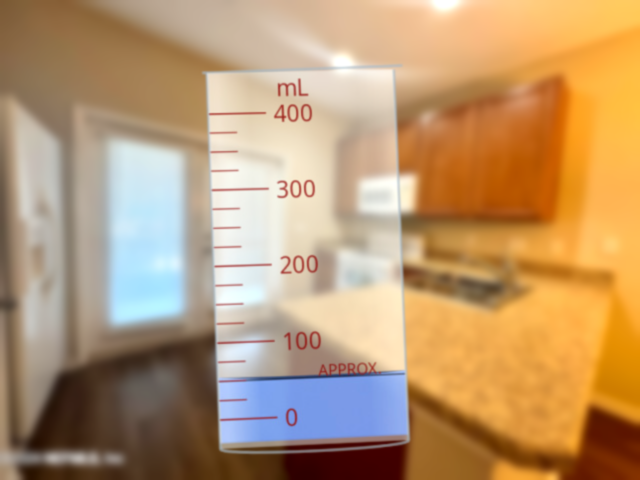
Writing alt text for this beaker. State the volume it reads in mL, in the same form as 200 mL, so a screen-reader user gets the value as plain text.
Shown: 50 mL
